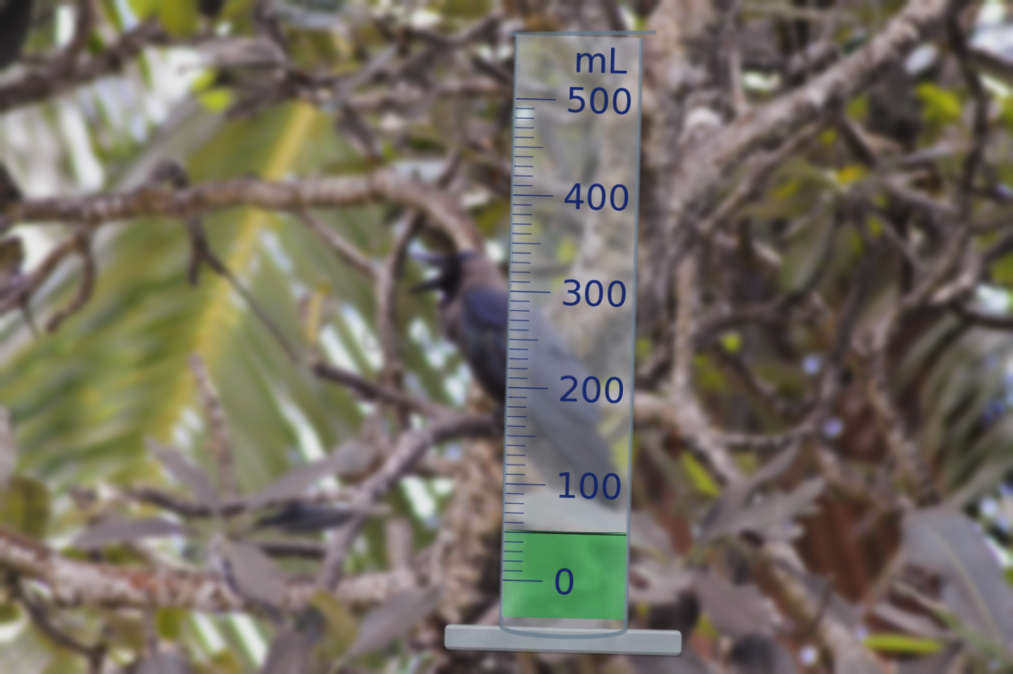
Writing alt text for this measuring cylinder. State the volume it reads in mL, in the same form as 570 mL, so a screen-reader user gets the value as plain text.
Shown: 50 mL
